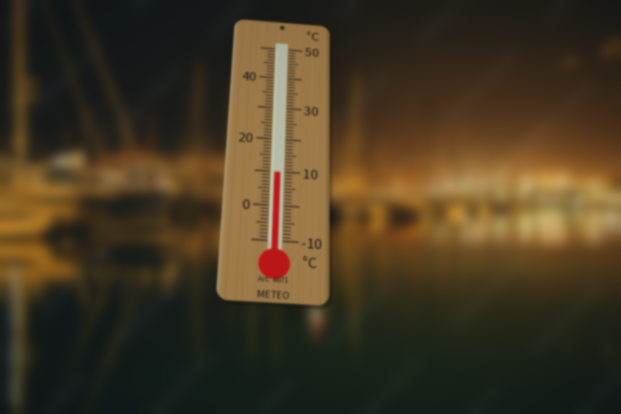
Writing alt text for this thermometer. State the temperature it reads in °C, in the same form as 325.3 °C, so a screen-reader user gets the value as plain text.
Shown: 10 °C
